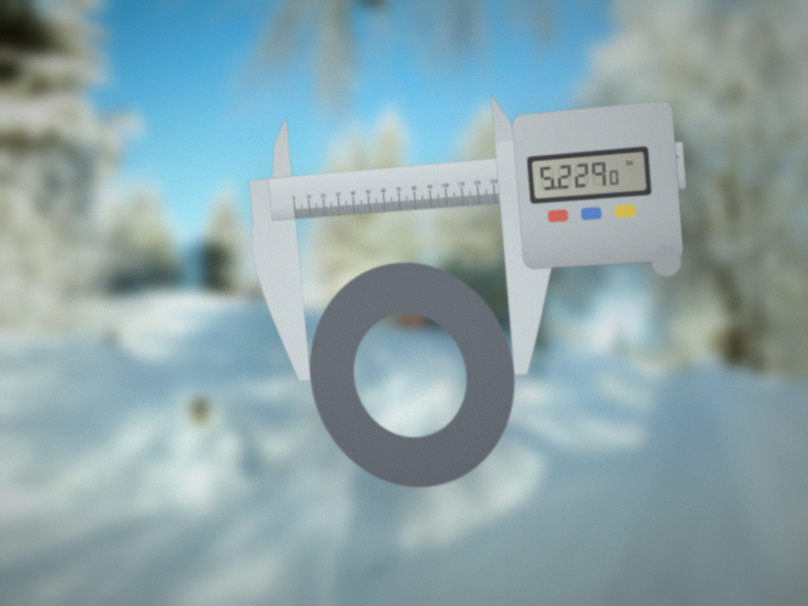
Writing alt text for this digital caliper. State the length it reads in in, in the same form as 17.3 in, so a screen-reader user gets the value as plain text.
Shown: 5.2290 in
